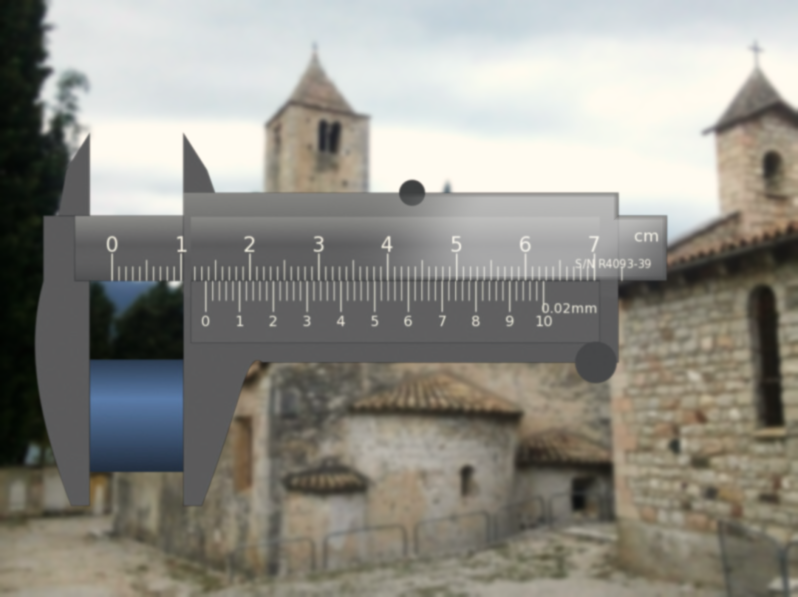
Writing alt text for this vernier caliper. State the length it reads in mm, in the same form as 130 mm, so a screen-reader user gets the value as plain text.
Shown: 13.6 mm
